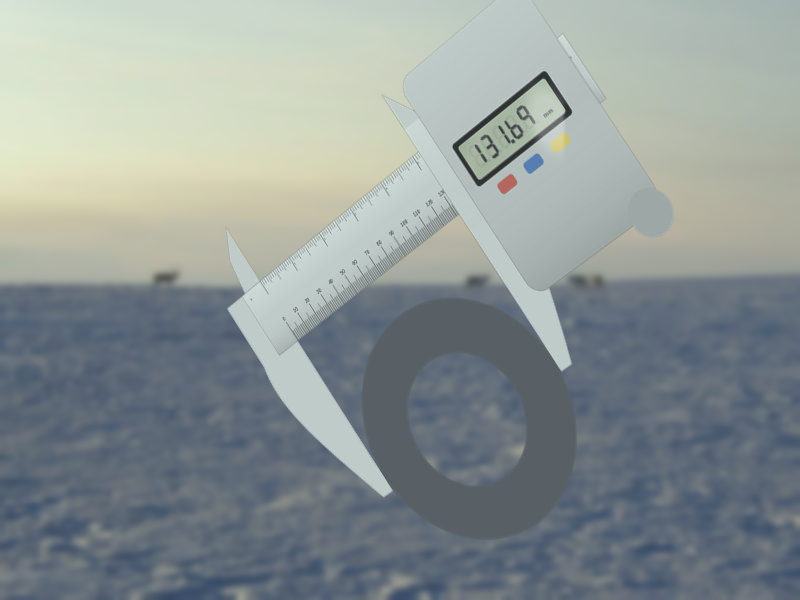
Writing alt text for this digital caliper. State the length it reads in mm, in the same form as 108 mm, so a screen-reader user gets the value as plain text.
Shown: 131.69 mm
